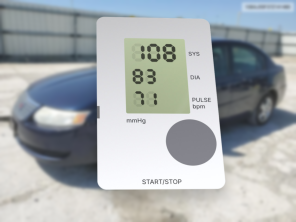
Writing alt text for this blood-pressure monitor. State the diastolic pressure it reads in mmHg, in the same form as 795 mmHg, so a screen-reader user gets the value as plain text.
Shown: 83 mmHg
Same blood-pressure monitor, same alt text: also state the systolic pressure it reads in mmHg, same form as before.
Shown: 108 mmHg
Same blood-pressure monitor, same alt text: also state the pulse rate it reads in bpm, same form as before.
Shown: 71 bpm
